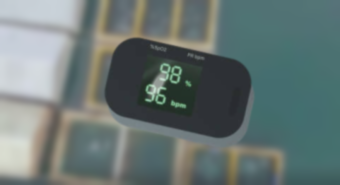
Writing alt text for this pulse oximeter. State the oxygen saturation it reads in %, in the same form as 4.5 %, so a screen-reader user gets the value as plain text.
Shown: 98 %
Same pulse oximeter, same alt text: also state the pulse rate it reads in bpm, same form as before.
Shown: 96 bpm
